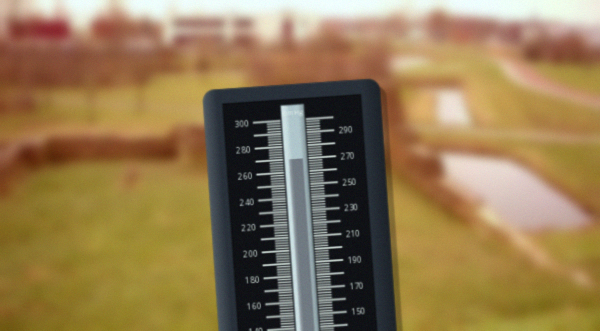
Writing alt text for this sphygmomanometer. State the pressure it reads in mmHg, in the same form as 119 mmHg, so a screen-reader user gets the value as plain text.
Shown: 270 mmHg
